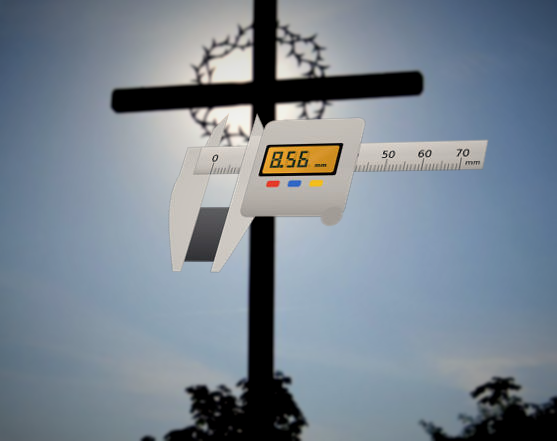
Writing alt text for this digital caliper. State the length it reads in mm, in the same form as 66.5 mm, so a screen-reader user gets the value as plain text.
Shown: 8.56 mm
